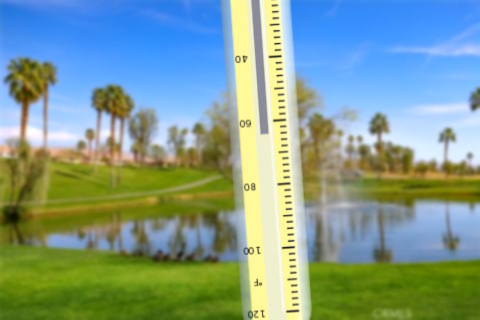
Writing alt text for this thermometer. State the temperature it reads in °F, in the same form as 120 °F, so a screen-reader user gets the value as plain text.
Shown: 64 °F
